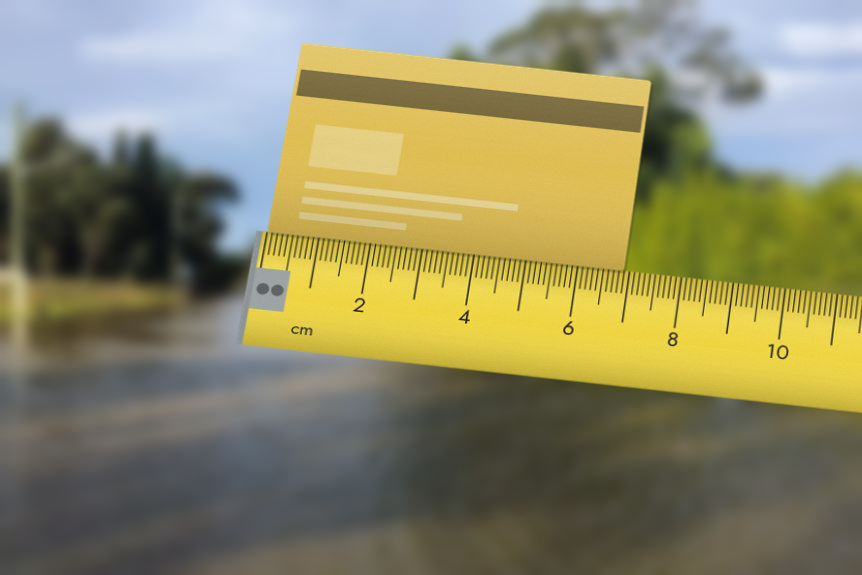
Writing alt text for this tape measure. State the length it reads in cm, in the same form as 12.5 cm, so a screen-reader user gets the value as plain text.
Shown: 6.9 cm
